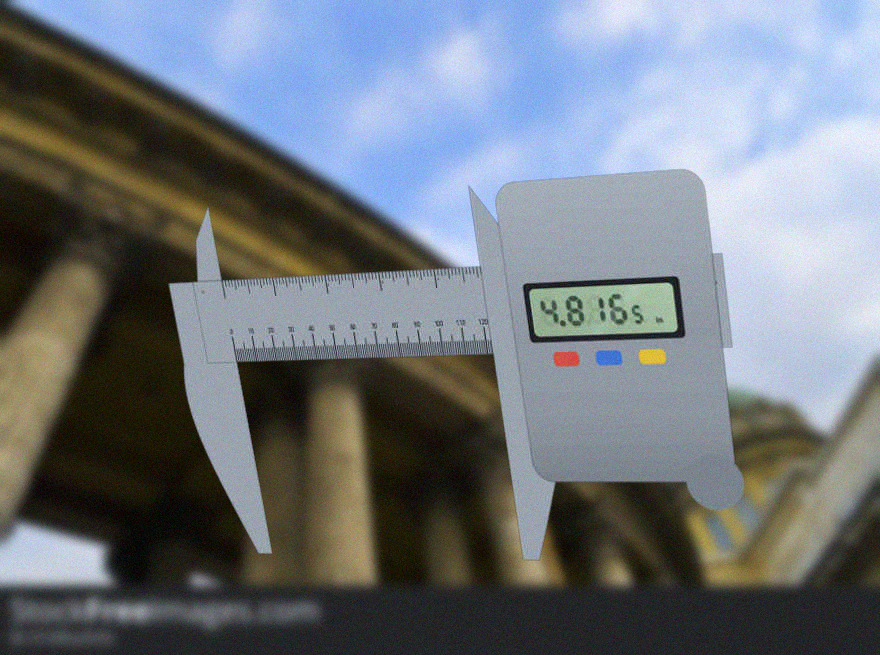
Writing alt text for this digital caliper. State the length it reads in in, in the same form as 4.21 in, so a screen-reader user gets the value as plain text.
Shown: 4.8165 in
